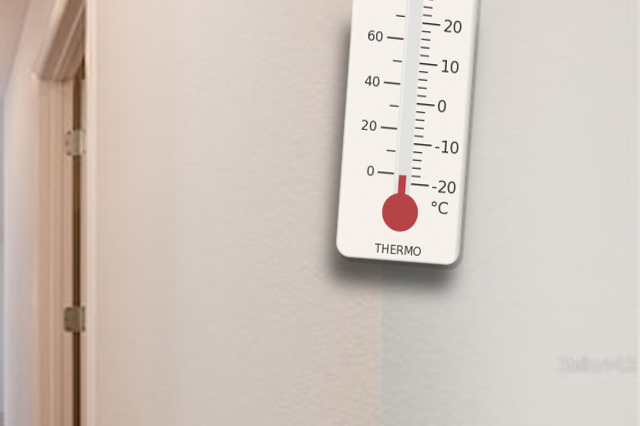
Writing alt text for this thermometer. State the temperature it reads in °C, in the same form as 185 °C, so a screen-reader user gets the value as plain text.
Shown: -18 °C
